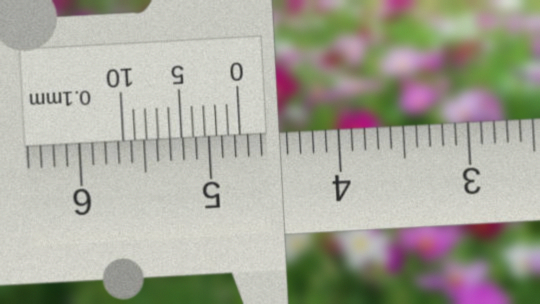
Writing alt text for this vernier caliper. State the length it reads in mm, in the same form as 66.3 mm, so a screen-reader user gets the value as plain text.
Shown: 47.6 mm
